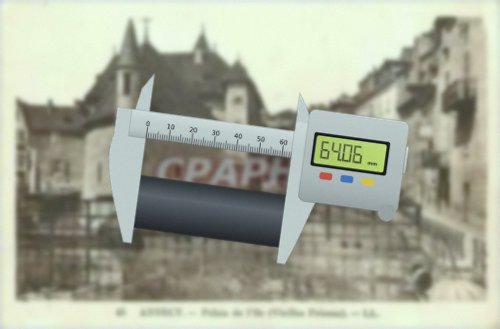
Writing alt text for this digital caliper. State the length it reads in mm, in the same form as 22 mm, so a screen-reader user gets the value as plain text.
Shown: 64.06 mm
